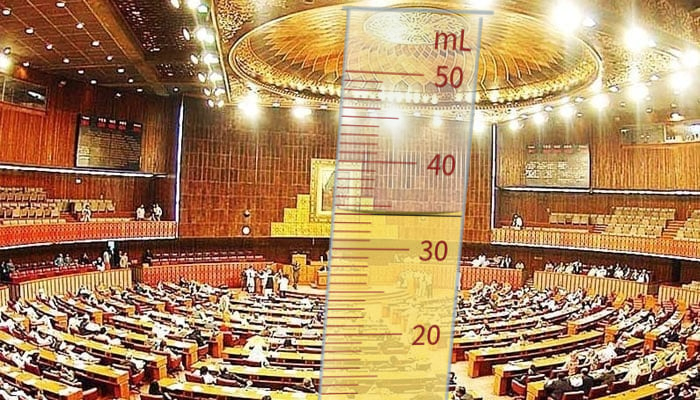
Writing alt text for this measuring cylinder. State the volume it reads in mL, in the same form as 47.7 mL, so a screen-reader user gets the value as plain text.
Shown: 34 mL
